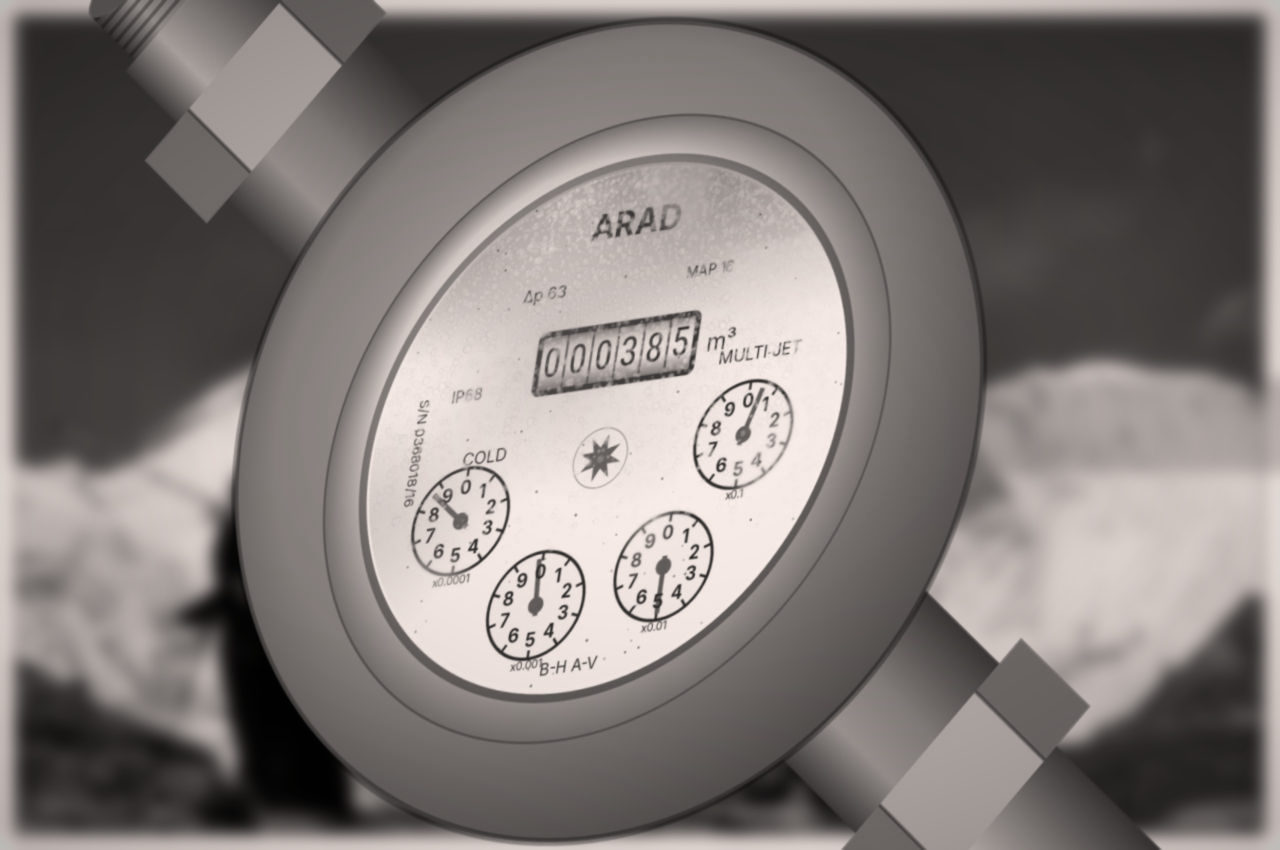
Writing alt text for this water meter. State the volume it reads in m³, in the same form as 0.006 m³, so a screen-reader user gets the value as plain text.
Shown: 385.0498 m³
